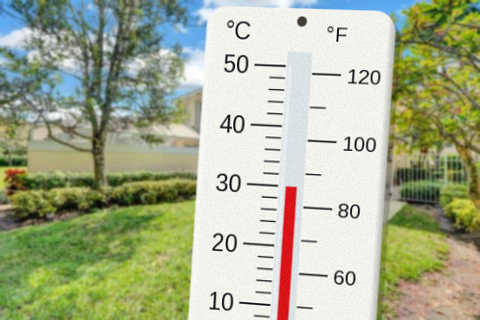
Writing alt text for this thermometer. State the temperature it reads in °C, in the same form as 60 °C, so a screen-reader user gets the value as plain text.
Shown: 30 °C
